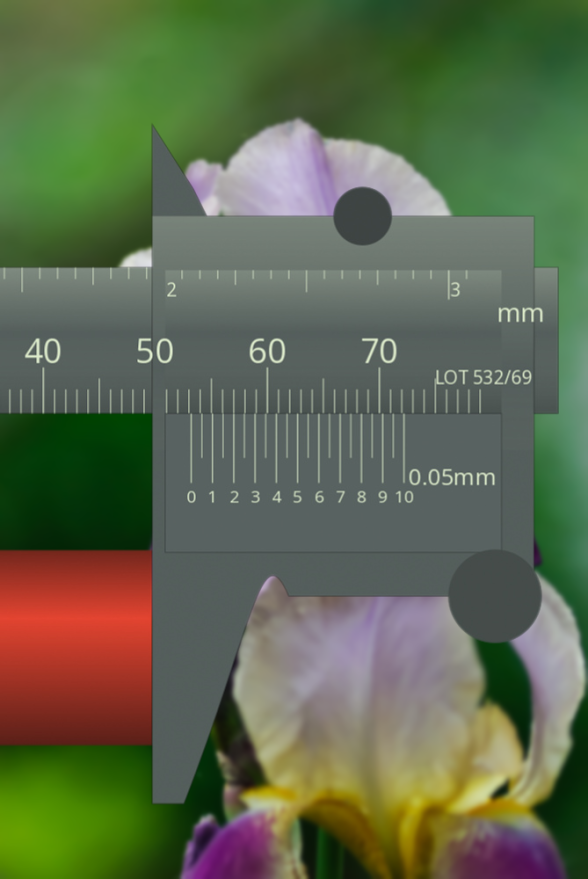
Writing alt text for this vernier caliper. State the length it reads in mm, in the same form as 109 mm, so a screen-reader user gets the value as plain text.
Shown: 53.2 mm
